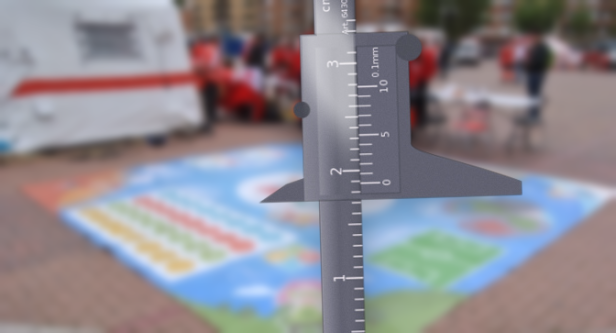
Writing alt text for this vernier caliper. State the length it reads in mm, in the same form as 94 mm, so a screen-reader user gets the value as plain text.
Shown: 18.8 mm
